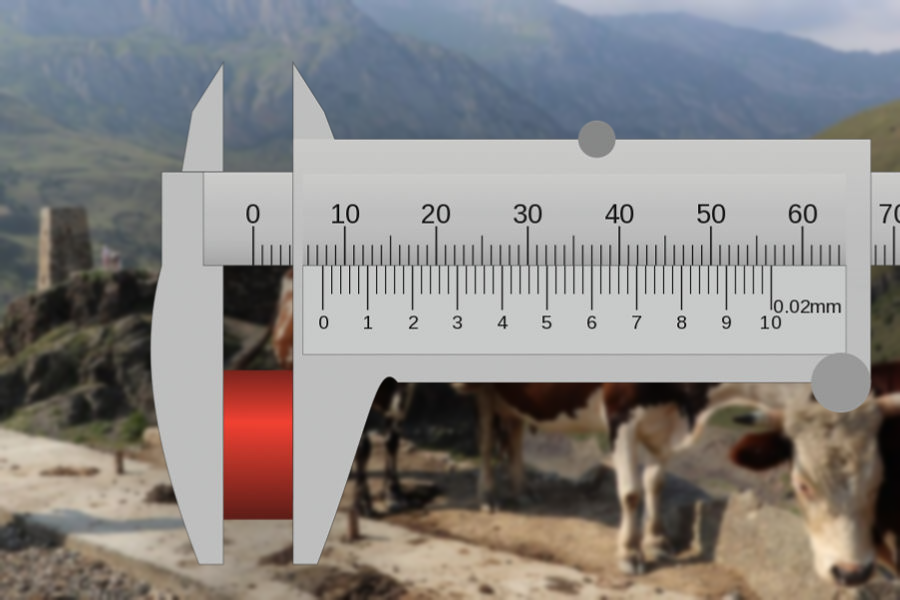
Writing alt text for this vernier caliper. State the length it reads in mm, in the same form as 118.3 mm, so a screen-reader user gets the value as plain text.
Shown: 7.6 mm
